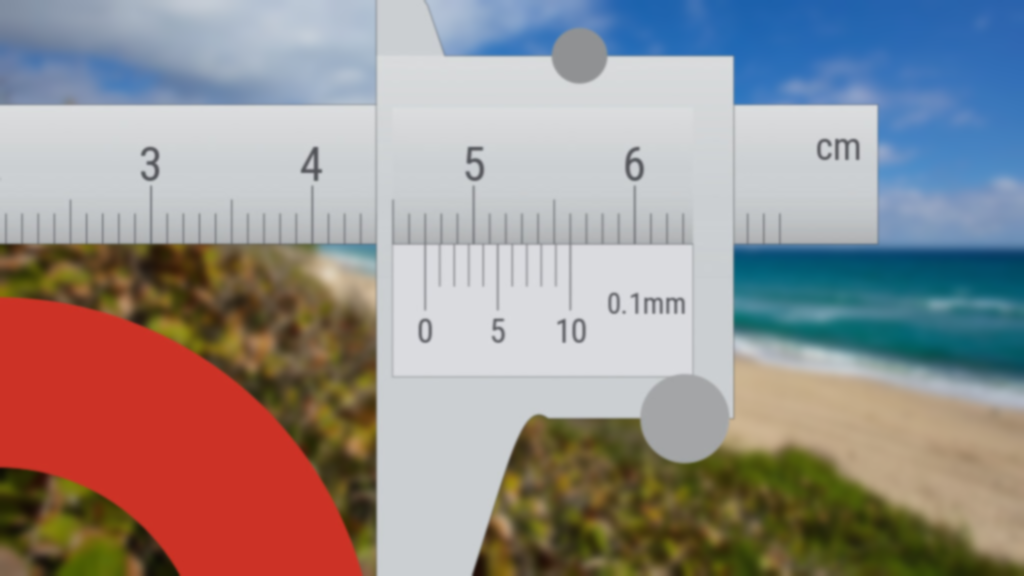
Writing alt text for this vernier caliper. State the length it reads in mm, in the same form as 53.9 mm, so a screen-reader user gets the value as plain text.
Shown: 47.0 mm
